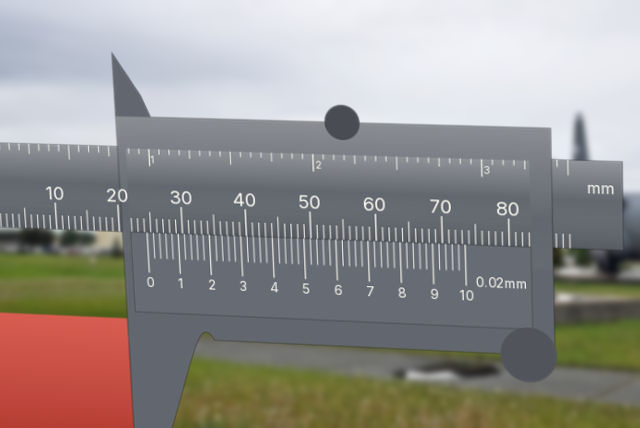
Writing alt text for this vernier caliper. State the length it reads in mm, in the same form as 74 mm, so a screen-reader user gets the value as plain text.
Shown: 24.4 mm
